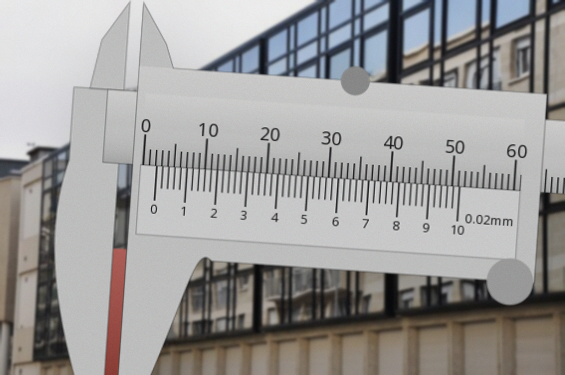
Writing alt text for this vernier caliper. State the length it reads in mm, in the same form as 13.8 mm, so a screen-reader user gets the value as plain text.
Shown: 2.2 mm
